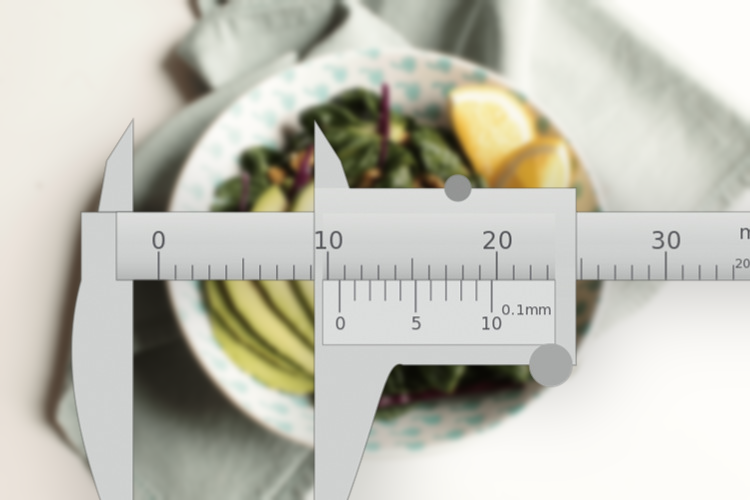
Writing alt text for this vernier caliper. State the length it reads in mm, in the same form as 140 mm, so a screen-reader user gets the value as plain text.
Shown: 10.7 mm
